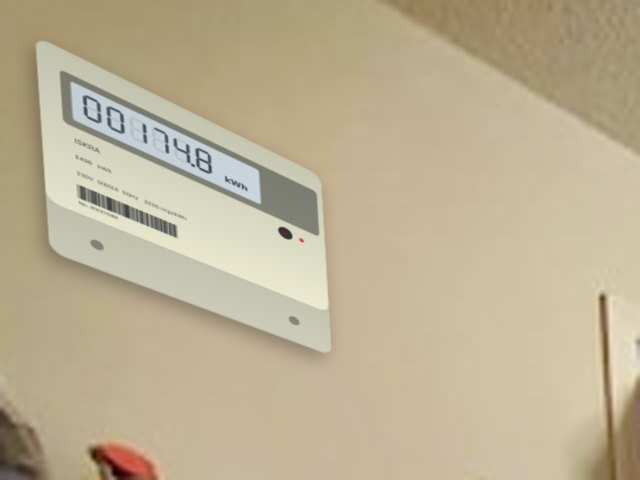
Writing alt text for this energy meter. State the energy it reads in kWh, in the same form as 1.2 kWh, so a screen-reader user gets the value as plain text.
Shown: 174.8 kWh
